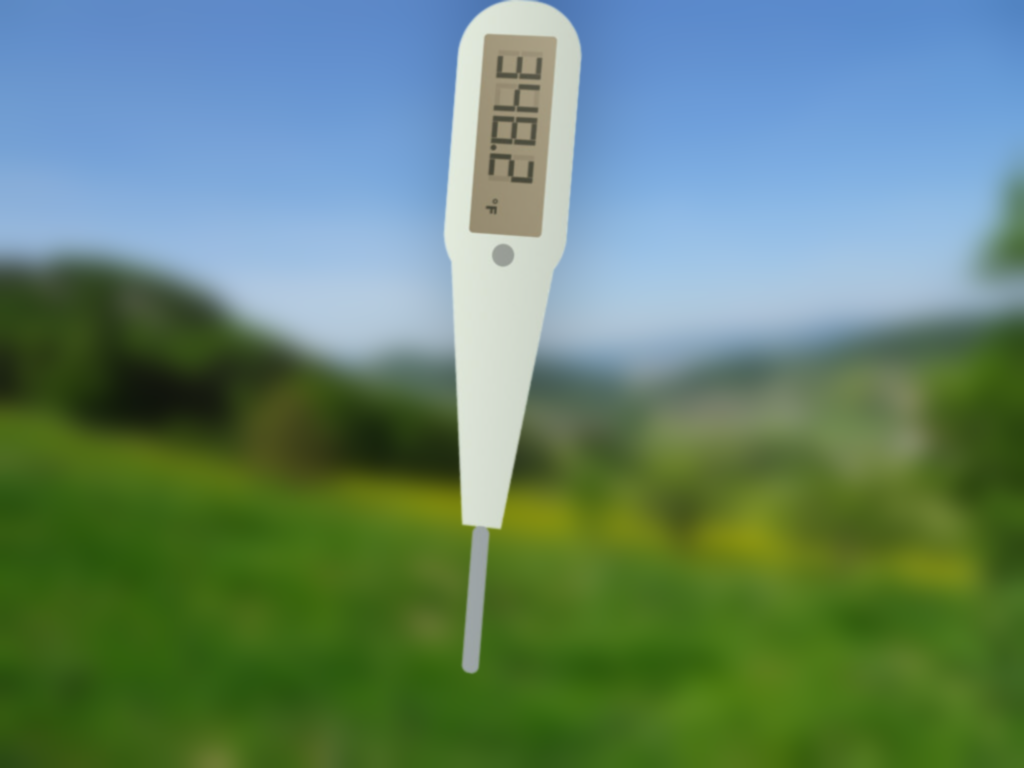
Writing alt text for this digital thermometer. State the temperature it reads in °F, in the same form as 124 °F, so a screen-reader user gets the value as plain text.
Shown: 348.2 °F
